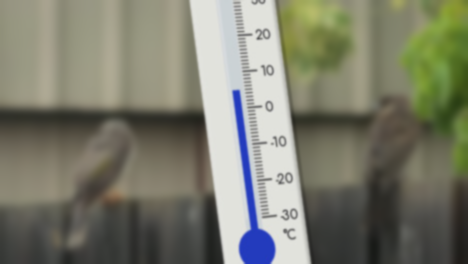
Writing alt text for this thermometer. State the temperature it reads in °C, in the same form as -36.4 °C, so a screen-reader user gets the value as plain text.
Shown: 5 °C
